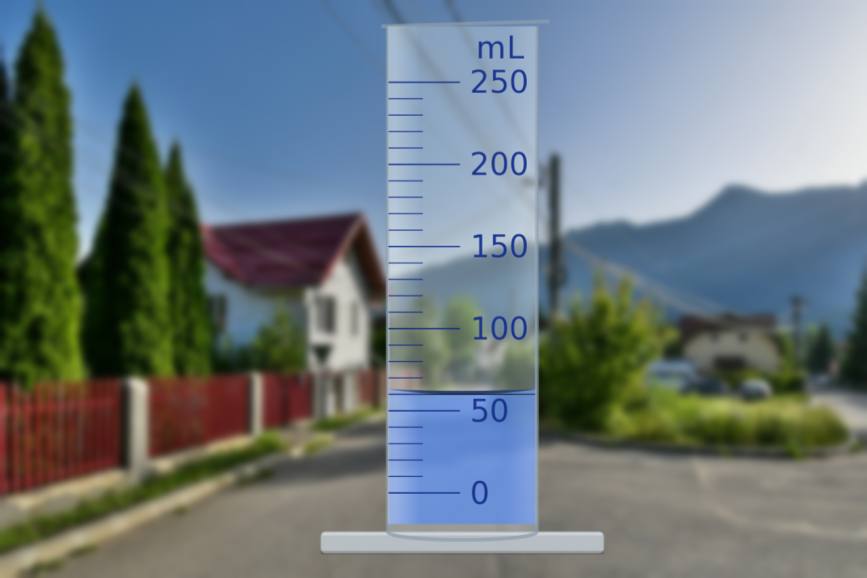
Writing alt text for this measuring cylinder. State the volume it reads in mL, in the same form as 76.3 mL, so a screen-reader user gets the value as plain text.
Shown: 60 mL
